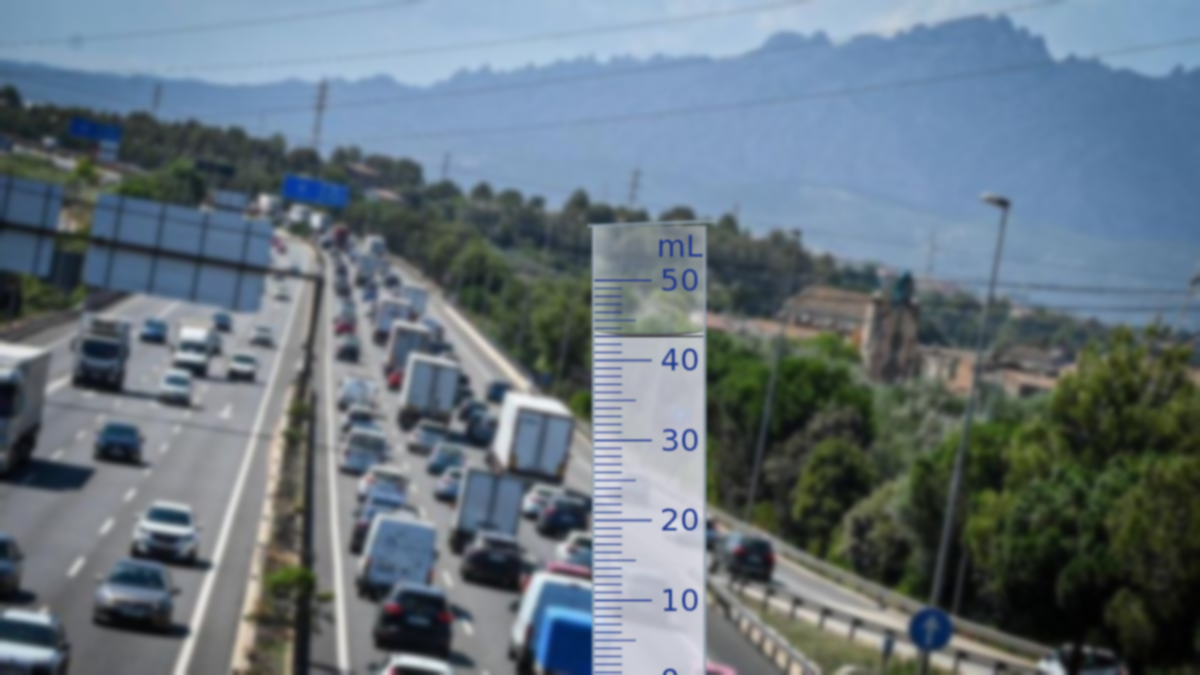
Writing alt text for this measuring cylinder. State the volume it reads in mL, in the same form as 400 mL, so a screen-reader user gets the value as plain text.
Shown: 43 mL
